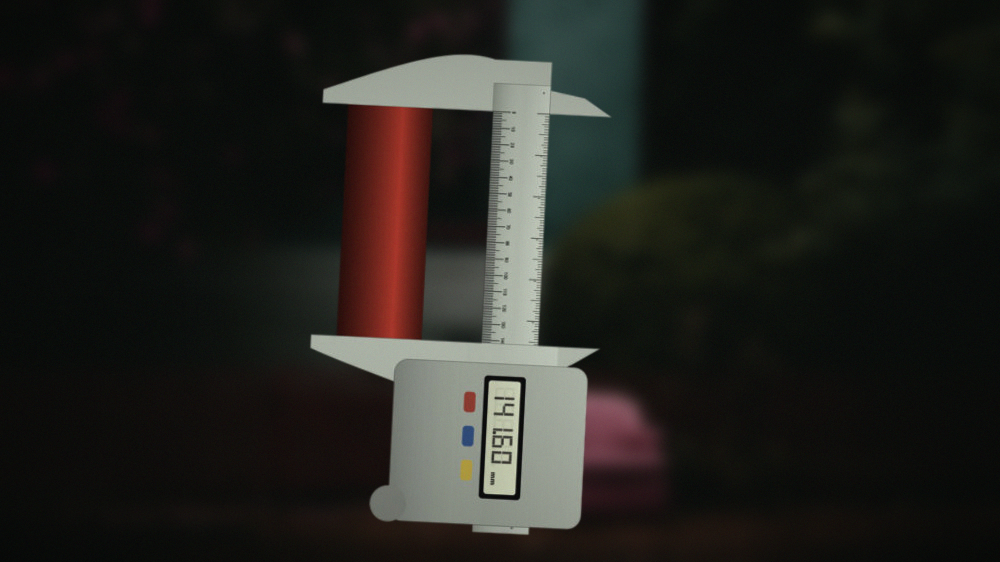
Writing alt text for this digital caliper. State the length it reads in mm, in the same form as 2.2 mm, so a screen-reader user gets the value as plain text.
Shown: 141.60 mm
